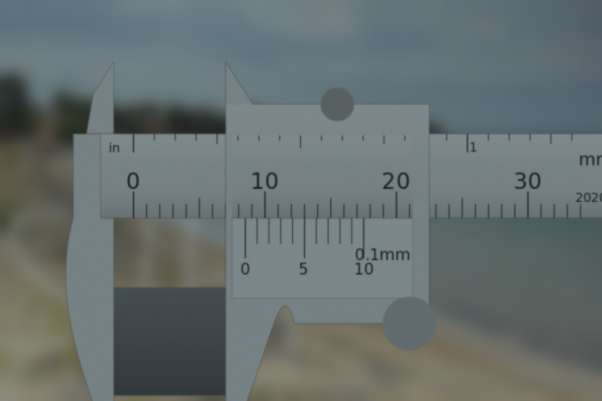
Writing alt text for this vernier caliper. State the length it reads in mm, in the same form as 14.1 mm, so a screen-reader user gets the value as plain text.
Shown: 8.5 mm
